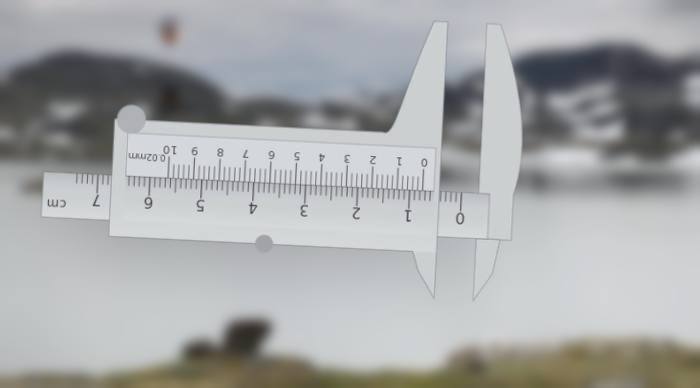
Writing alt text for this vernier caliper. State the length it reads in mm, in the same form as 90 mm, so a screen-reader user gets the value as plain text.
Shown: 7.5 mm
